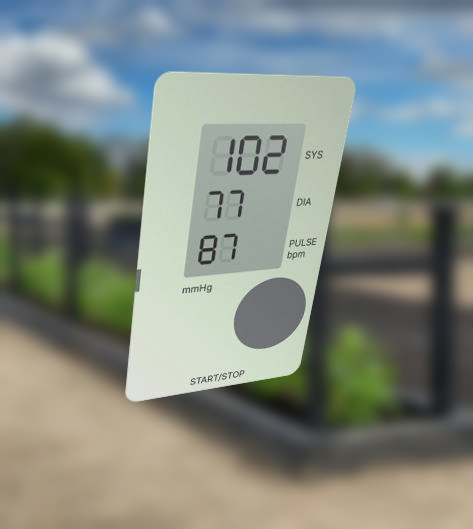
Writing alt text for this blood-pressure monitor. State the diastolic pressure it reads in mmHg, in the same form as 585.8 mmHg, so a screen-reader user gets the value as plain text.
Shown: 77 mmHg
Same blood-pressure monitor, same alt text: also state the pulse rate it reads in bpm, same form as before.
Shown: 87 bpm
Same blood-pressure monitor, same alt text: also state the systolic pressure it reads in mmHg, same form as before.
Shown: 102 mmHg
